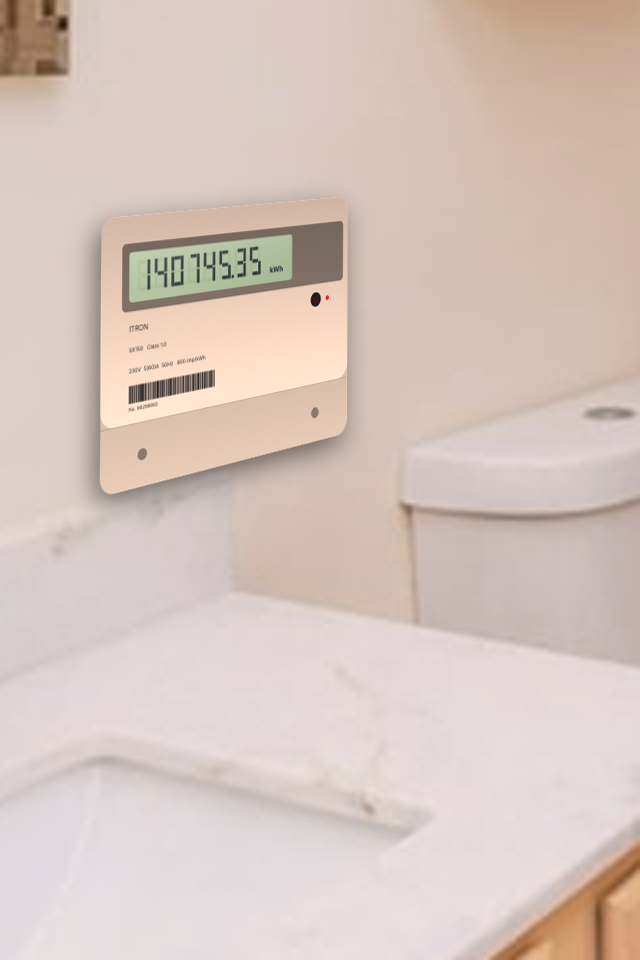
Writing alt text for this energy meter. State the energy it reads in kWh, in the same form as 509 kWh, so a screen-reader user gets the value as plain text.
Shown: 140745.35 kWh
